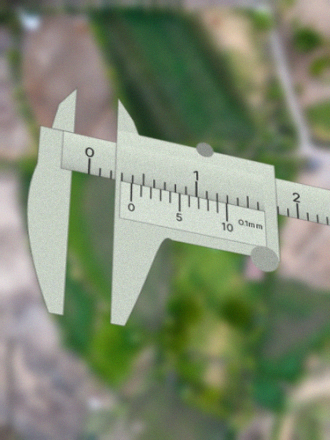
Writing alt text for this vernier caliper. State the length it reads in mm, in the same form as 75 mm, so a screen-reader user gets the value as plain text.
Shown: 3.9 mm
